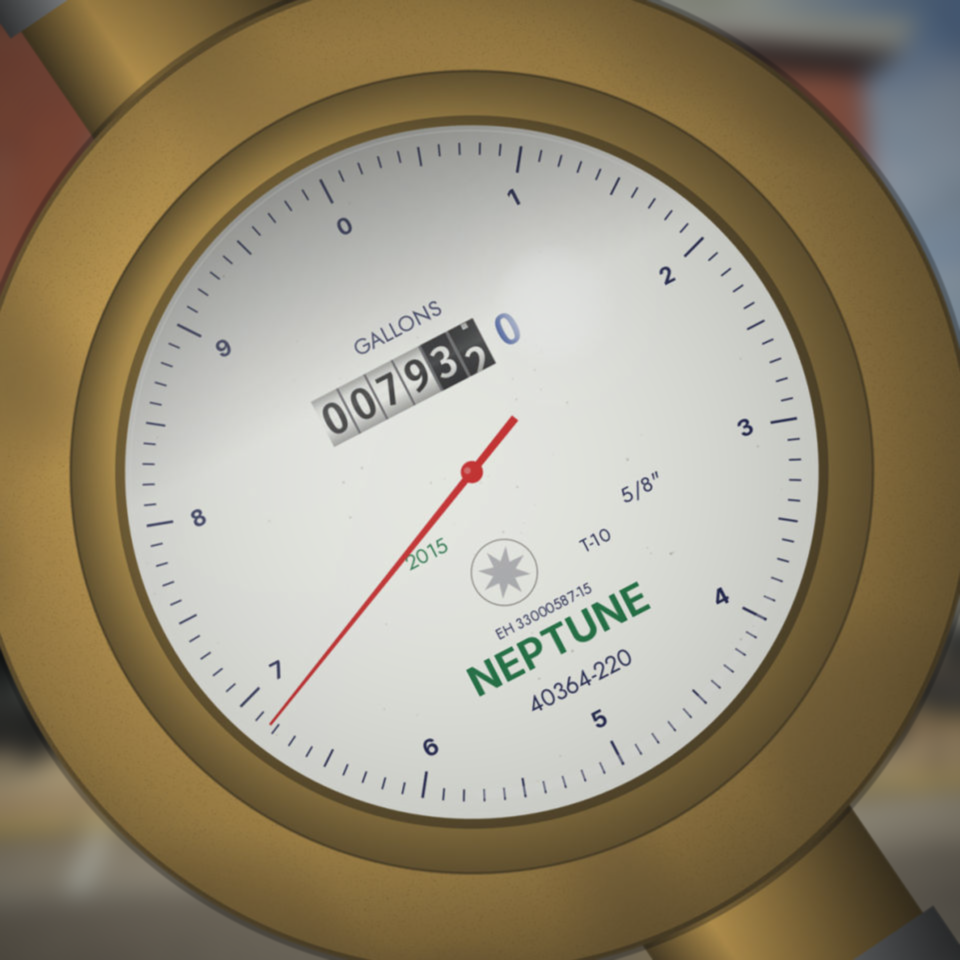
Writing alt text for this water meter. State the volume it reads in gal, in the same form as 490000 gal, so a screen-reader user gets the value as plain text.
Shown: 79316.8 gal
